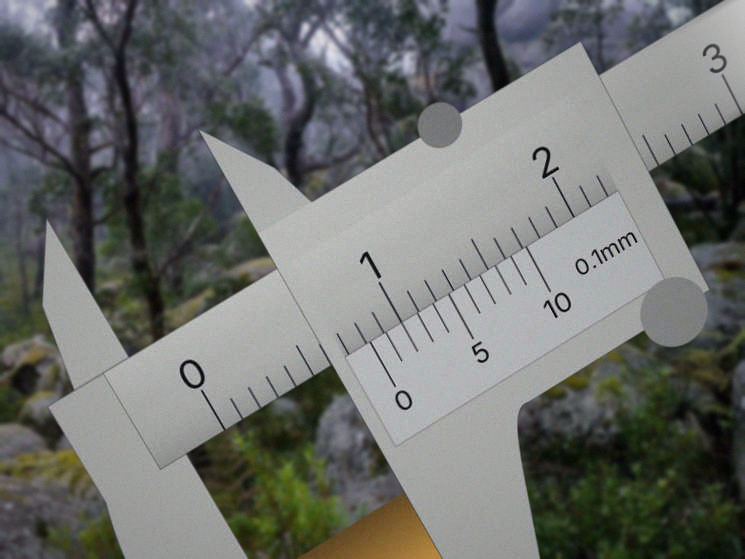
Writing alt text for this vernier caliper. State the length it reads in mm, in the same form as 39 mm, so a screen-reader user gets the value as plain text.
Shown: 8.2 mm
